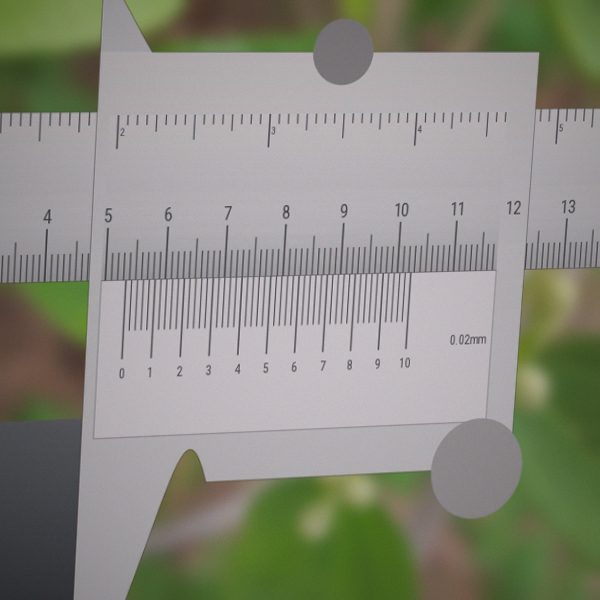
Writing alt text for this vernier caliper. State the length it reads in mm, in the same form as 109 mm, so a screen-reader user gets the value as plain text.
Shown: 53.4 mm
